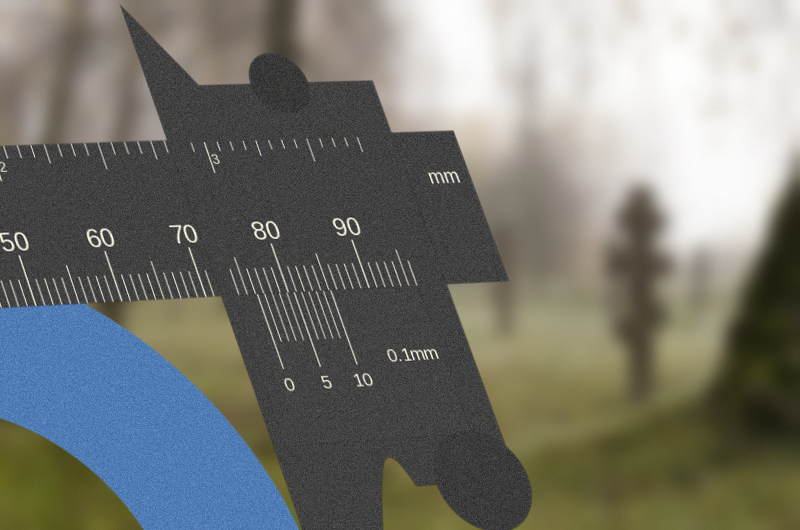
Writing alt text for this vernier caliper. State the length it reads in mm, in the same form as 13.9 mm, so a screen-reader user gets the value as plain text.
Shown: 76.2 mm
